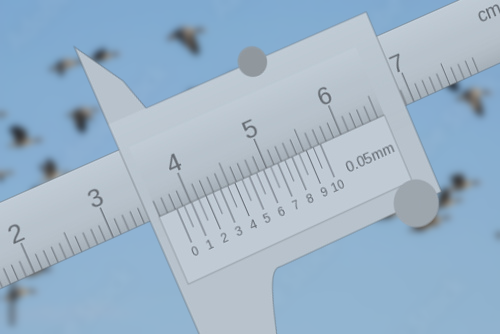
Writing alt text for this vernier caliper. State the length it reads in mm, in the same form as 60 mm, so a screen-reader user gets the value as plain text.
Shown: 38.2 mm
